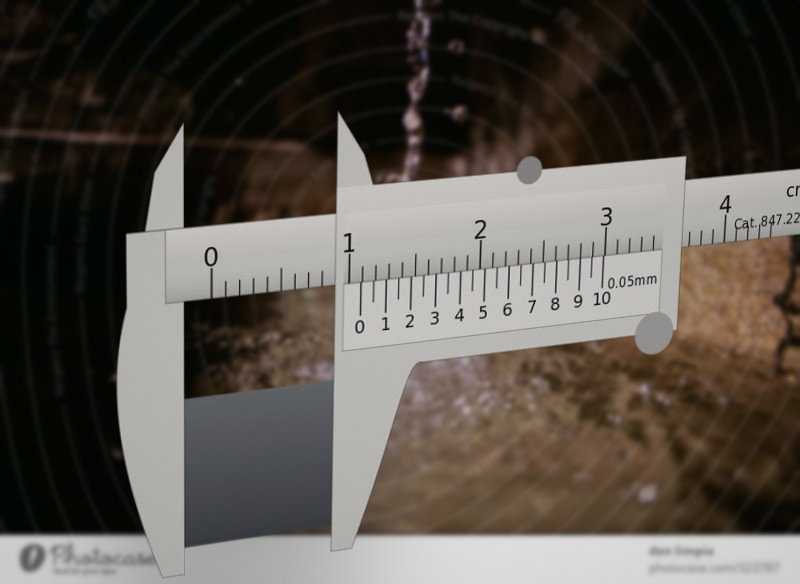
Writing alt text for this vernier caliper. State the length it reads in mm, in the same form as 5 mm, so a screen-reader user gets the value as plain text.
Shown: 10.9 mm
